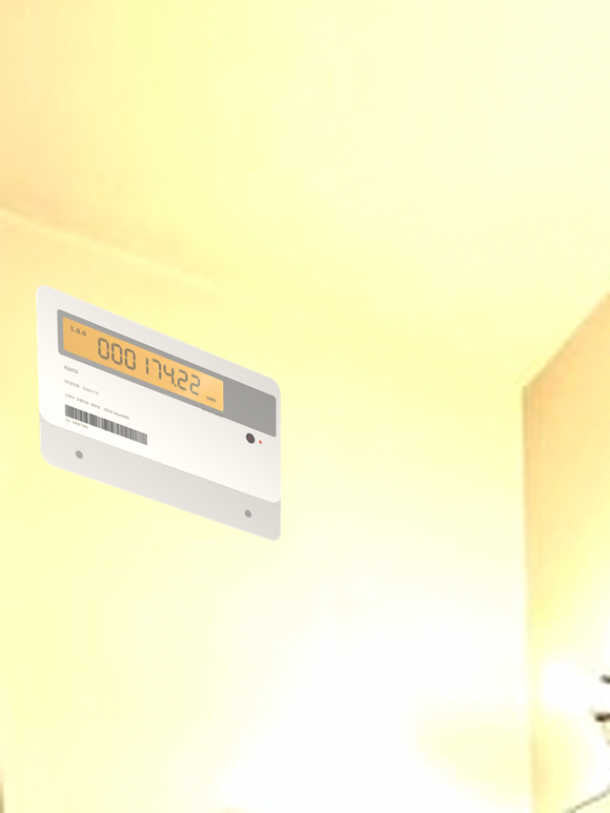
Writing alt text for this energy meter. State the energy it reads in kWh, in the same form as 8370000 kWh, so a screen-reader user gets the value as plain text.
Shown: 174.22 kWh
